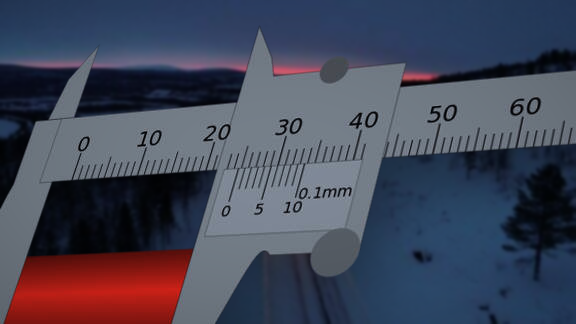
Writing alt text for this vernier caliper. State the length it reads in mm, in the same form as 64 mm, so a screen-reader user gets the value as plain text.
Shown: 24.6 mm
